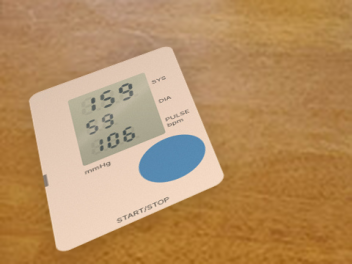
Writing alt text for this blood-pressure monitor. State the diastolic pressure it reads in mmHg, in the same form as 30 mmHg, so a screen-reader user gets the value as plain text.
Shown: 59 mmHg
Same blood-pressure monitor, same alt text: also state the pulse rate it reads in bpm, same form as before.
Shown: 106 bpm
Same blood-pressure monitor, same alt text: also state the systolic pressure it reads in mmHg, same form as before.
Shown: 159 mmHg
